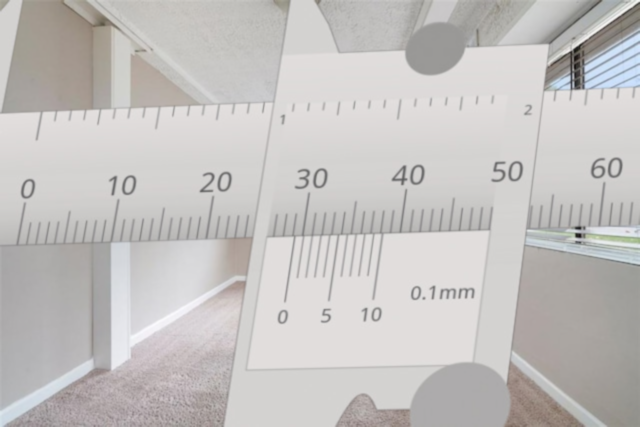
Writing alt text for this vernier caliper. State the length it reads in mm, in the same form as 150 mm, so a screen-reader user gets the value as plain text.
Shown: 29.2 mm
